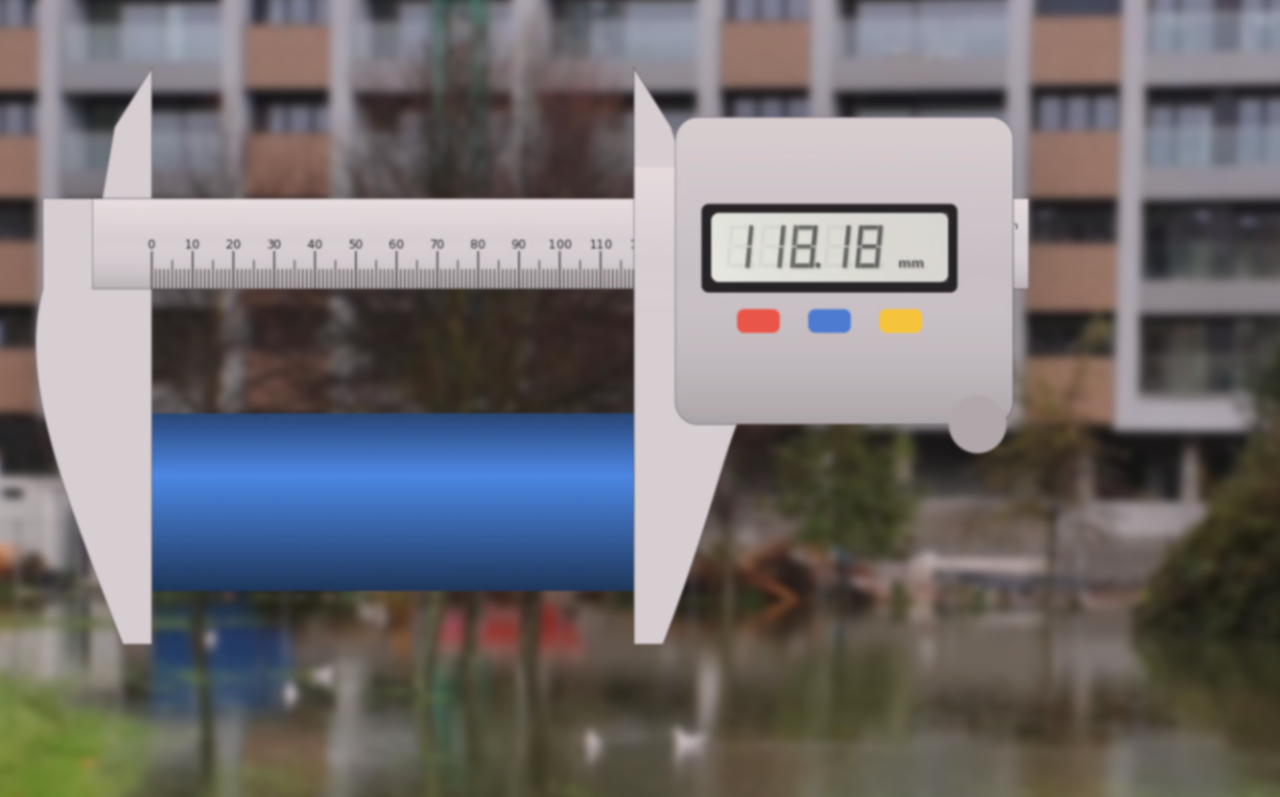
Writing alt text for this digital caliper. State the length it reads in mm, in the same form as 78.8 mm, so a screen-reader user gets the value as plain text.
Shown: 118.18 mm
